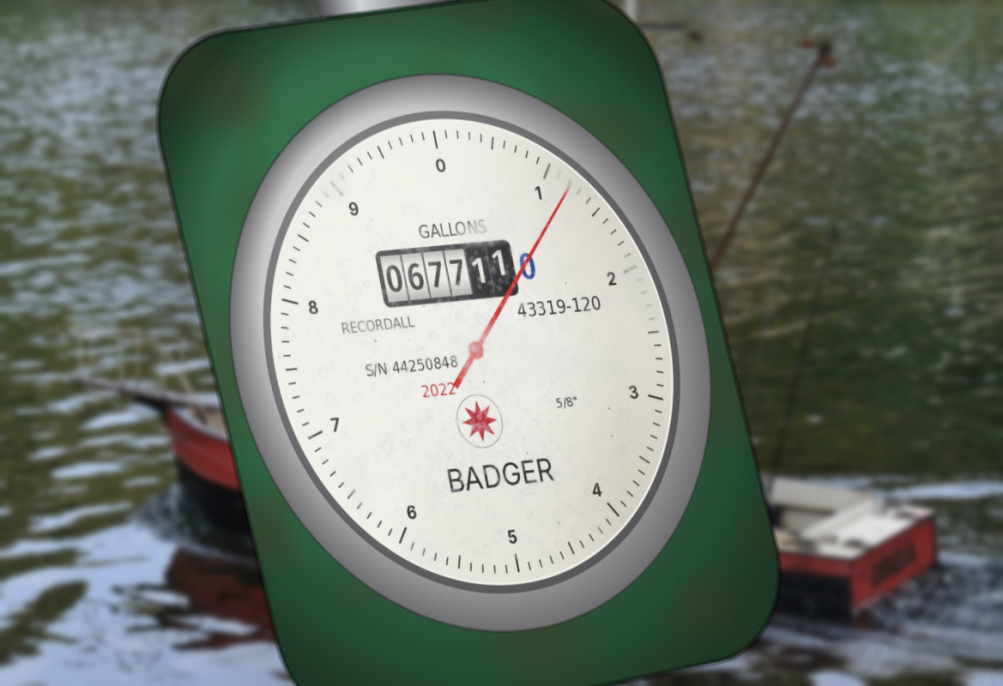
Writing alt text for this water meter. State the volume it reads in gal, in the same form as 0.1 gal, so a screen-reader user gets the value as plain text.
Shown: 677111.2 gal
